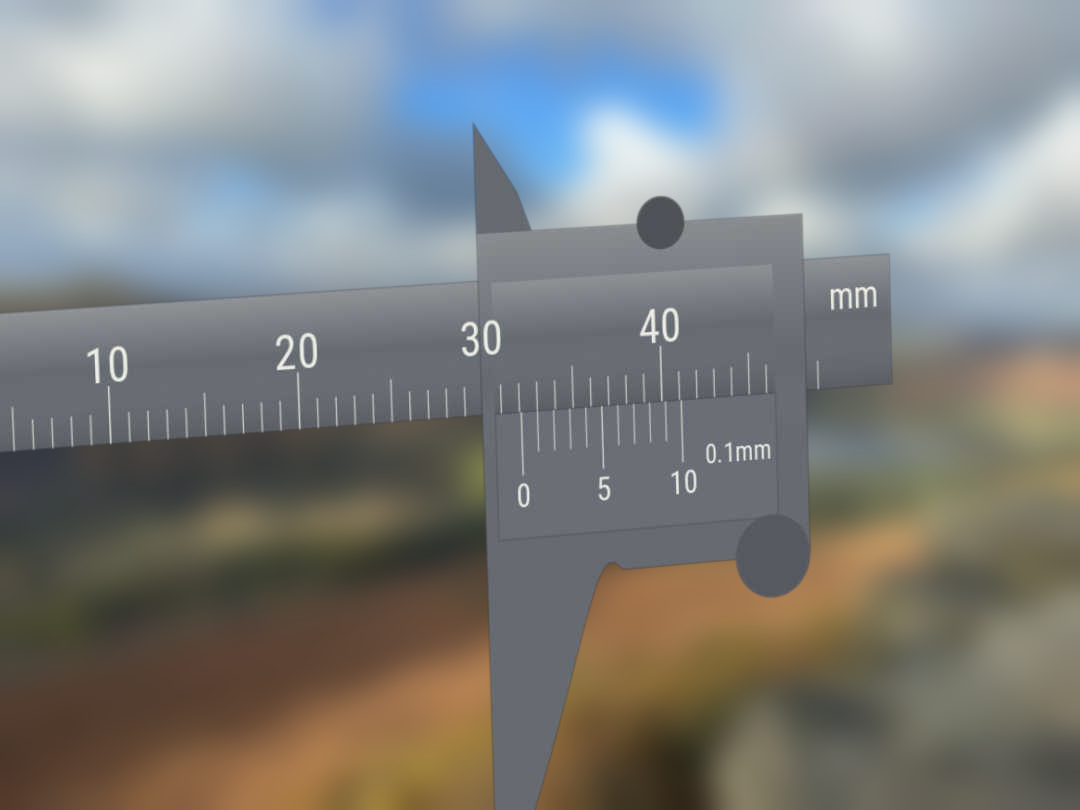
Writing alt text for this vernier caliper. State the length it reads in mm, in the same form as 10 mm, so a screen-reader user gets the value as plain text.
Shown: 32.1 mm
